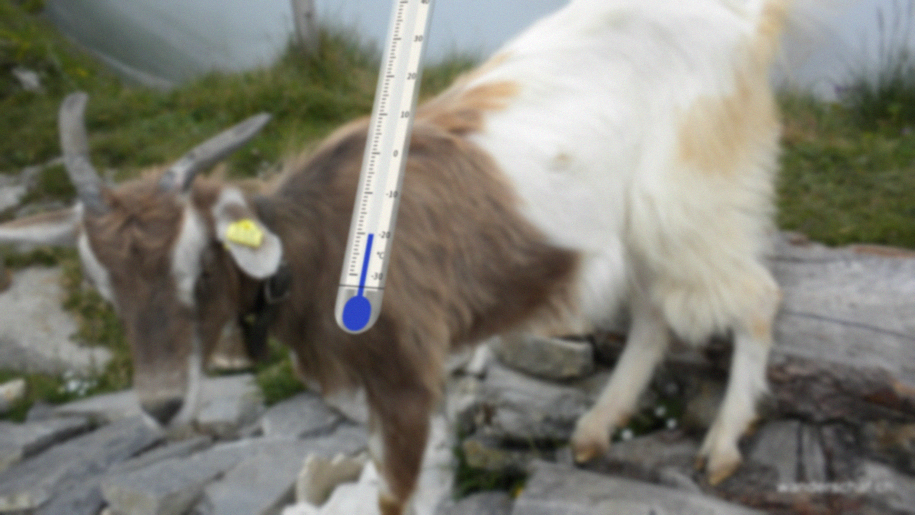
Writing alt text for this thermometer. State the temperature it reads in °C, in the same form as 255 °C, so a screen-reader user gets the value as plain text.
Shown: -20 °C
